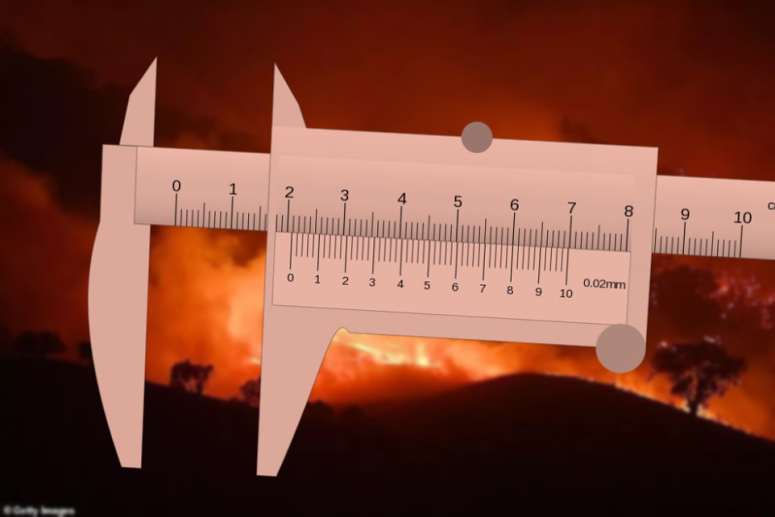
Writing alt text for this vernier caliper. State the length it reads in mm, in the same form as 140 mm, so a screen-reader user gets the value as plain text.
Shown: 20.8 mm
